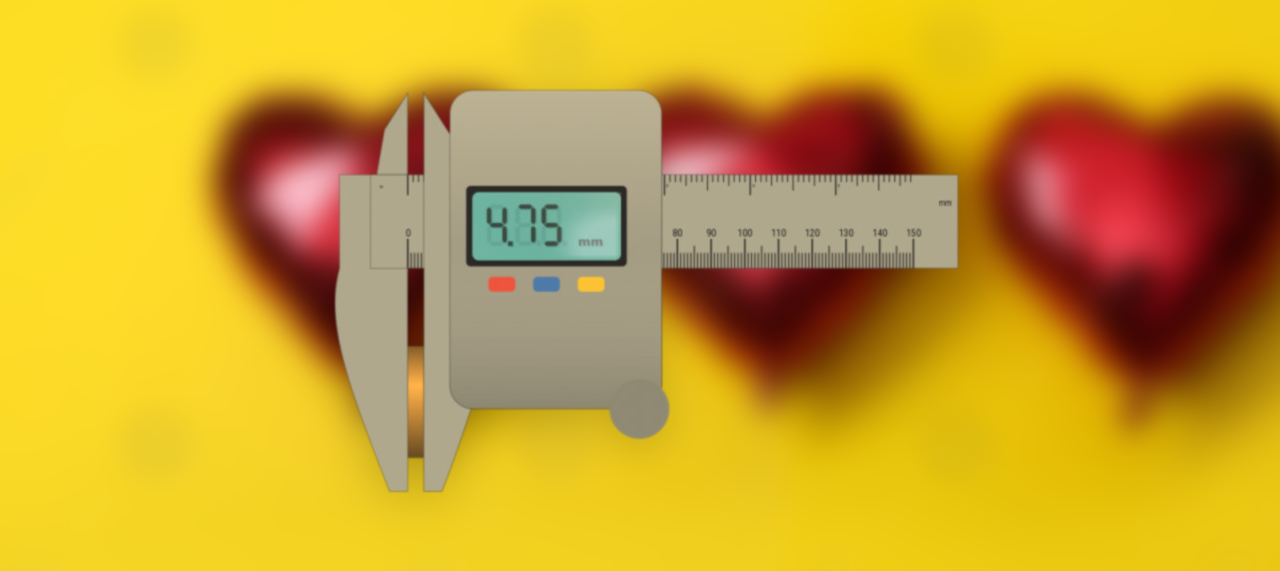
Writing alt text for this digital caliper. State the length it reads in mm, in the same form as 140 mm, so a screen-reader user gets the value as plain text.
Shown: 4.75 mm
